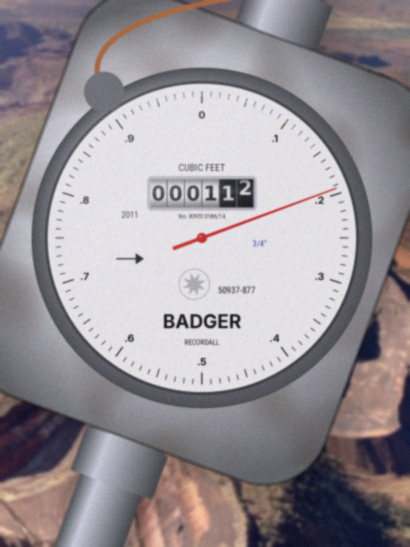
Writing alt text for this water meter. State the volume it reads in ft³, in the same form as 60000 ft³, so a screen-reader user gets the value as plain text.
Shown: 112.19 ft³
